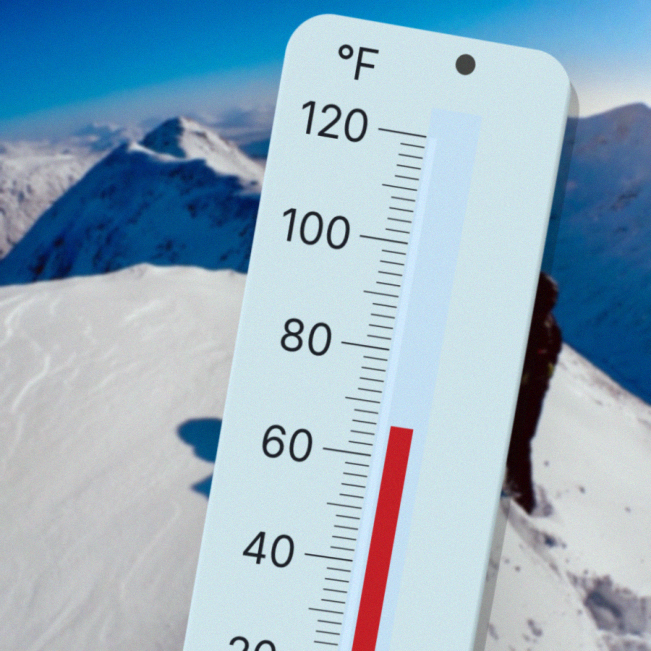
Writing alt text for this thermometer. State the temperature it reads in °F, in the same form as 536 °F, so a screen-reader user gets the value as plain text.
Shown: 66 °F
